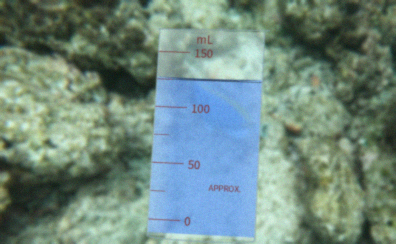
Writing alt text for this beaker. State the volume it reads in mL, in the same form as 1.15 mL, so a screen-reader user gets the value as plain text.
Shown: 125 mL
